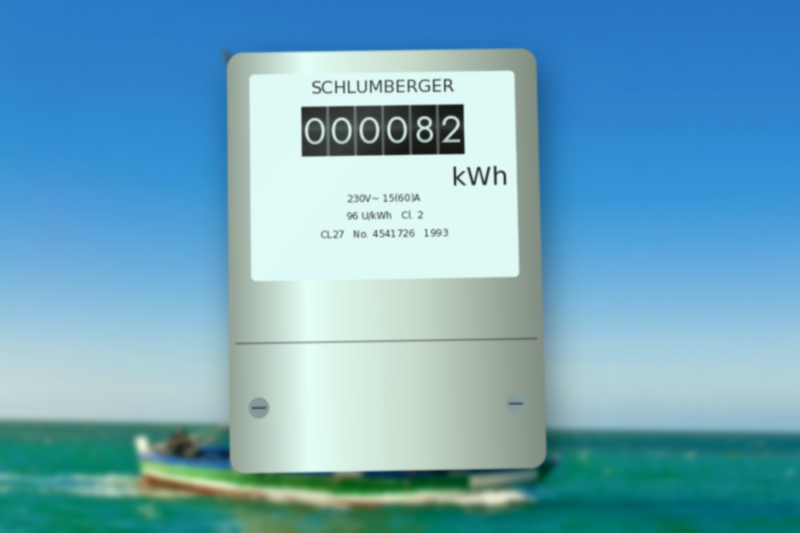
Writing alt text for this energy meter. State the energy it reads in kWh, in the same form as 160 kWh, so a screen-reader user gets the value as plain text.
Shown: 82 kWh
